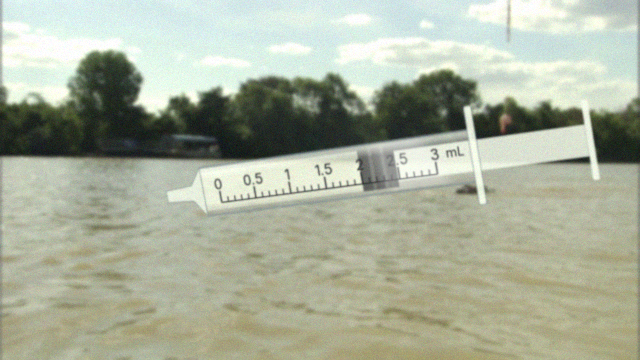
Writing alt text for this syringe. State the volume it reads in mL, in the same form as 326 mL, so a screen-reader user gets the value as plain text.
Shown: 2 mL
